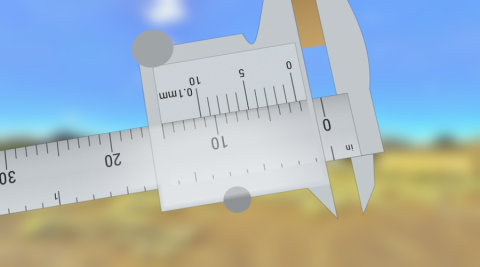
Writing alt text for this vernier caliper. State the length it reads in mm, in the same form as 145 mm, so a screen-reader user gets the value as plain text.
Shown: 2.3 mm
